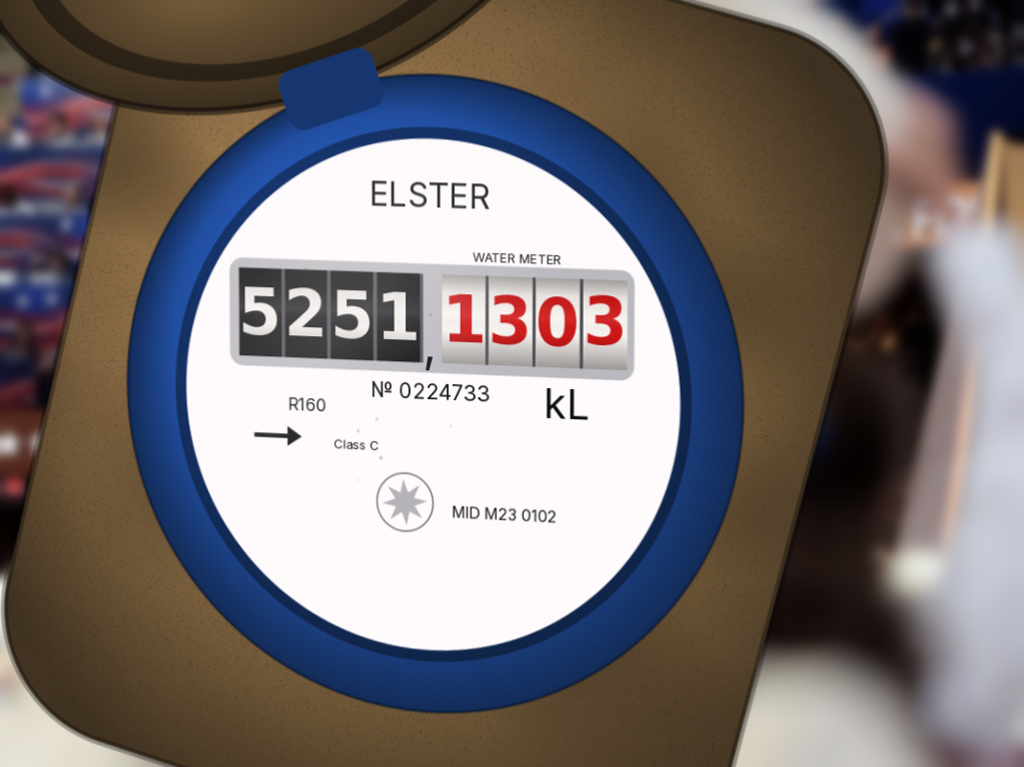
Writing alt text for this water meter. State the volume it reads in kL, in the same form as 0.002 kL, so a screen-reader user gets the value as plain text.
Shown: 5251.1303 kL
